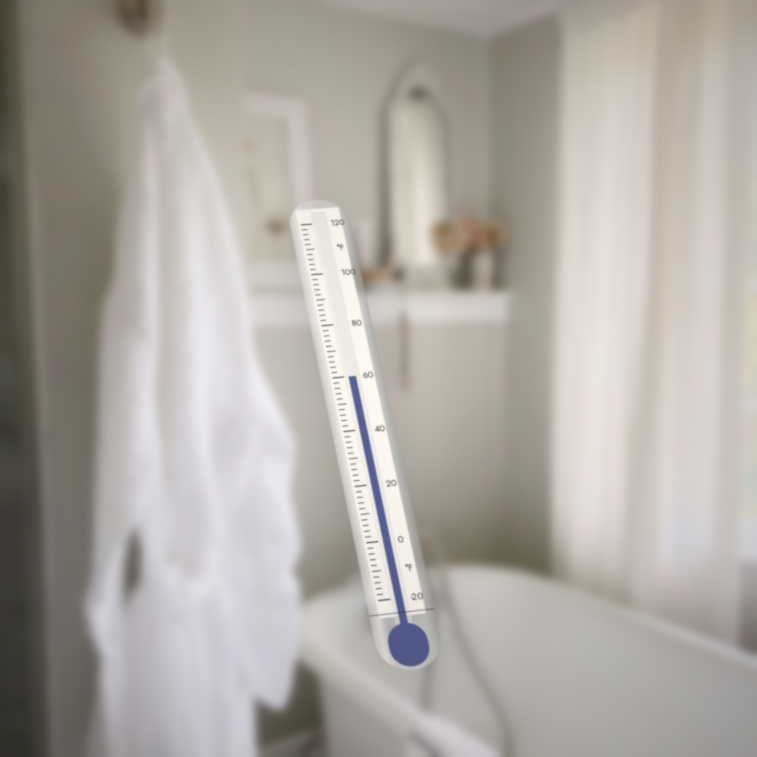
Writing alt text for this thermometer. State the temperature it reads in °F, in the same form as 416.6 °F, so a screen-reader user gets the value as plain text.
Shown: 60 °F
